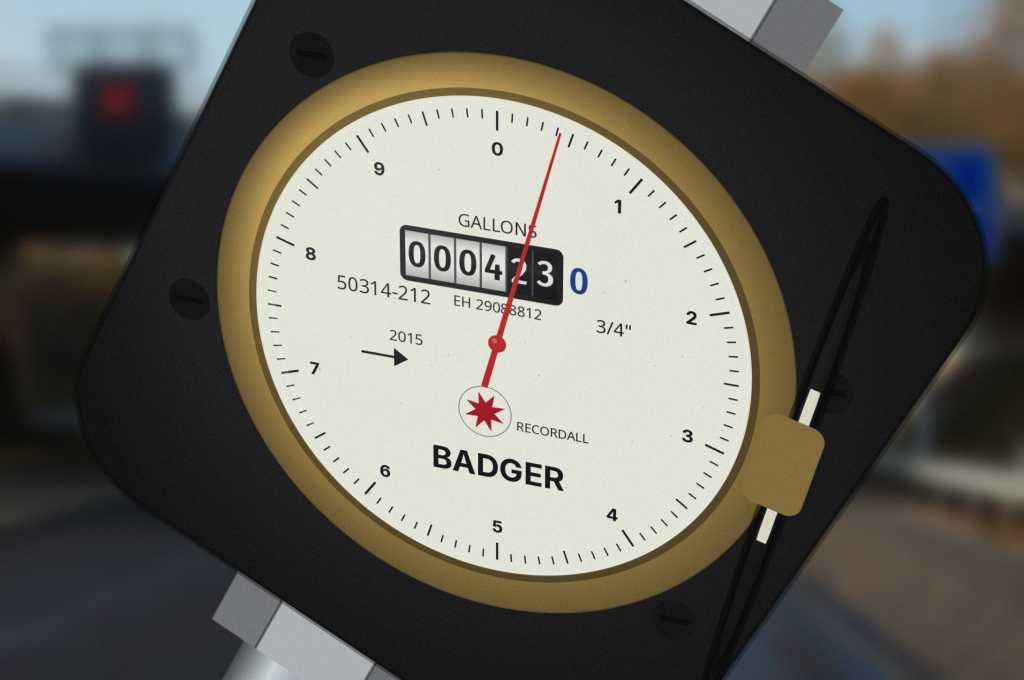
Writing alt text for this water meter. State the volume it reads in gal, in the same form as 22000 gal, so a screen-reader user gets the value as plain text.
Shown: 4230.4 gal
